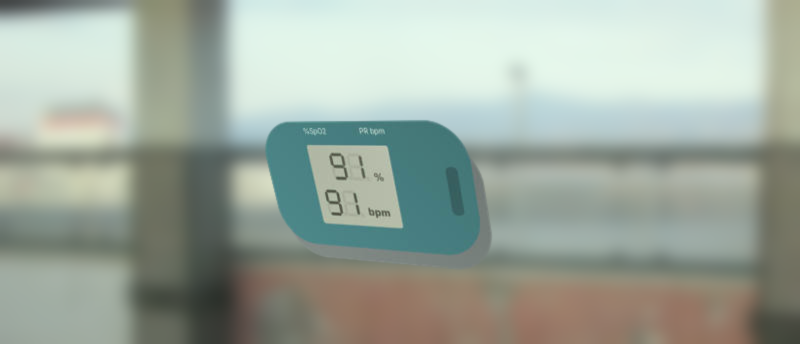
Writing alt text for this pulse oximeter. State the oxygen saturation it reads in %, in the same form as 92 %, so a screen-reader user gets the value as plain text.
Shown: 91 %
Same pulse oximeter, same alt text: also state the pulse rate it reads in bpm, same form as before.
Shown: 91 bpm
